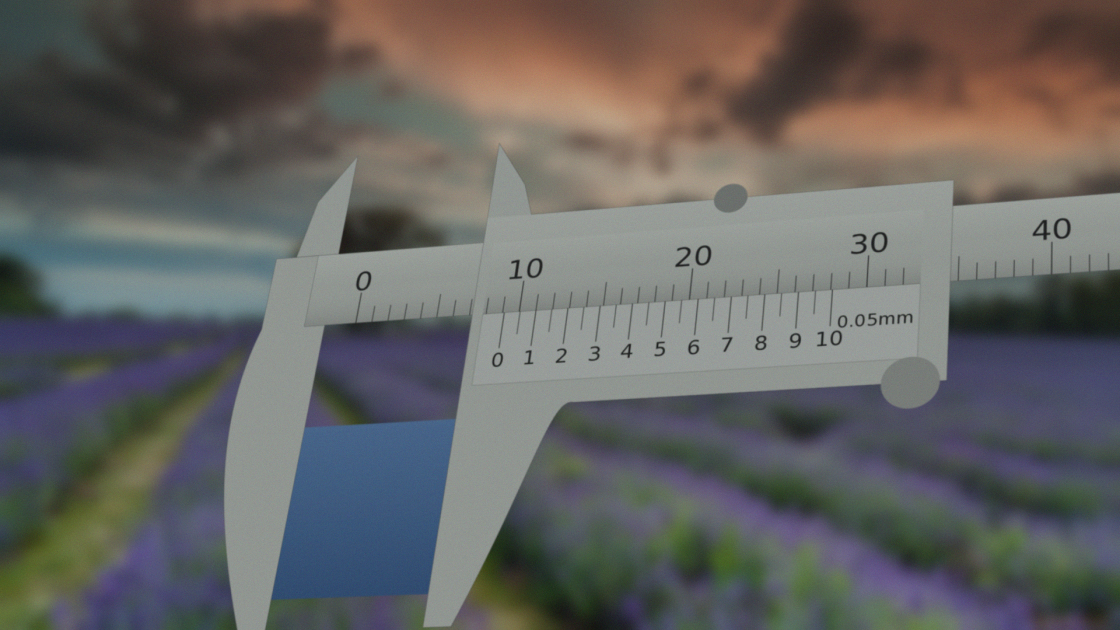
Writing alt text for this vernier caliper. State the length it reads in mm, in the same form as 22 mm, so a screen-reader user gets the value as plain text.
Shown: 9.1 mm
